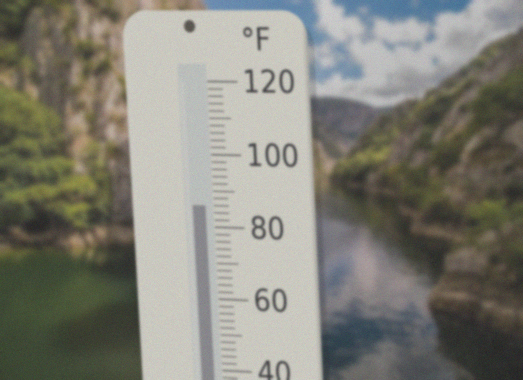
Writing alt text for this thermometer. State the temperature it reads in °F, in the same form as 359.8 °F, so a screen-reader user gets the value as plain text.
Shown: 86 °F
